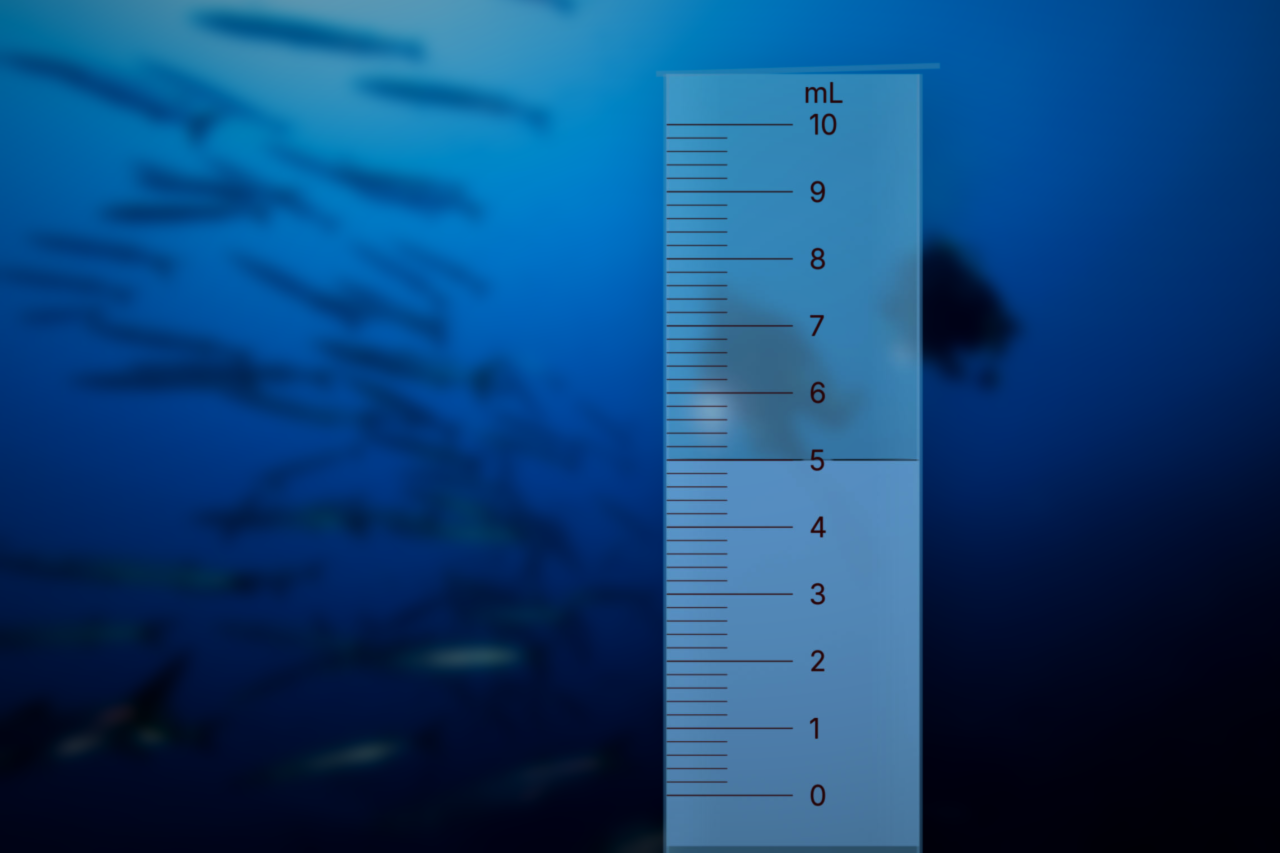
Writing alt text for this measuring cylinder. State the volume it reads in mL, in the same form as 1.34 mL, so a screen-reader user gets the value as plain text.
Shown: 5 mL
